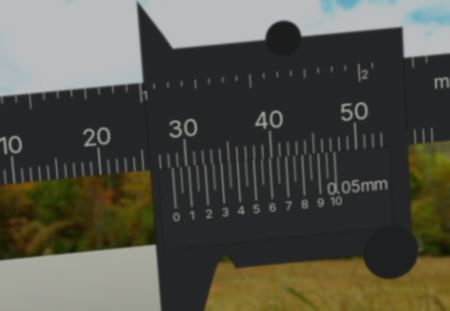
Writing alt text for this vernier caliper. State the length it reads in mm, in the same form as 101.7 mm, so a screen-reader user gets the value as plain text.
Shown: 28.4 mm
